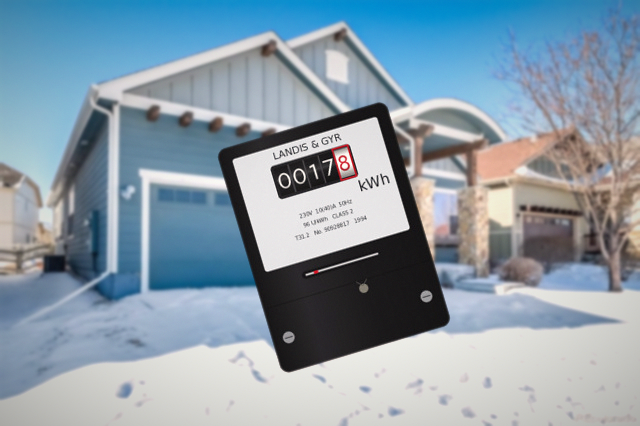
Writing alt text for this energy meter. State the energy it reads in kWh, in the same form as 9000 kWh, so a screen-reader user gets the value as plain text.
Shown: 17.8 kWh
